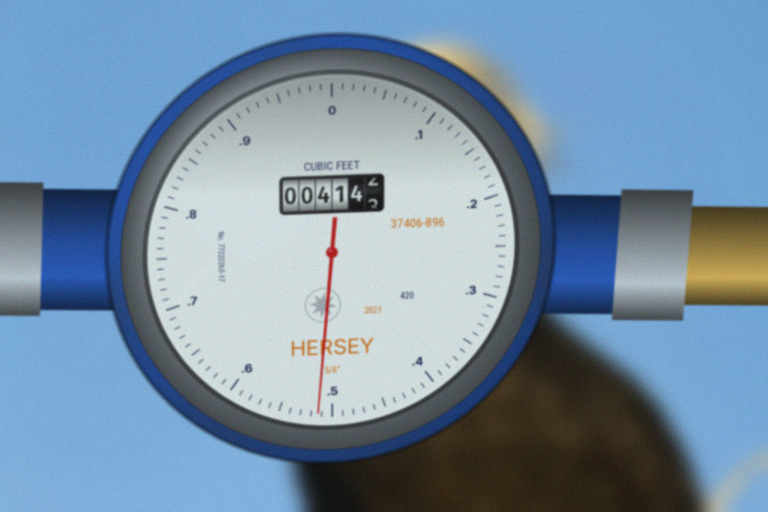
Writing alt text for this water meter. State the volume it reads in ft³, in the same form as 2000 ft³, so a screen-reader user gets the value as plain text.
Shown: 4142.51 ft³
